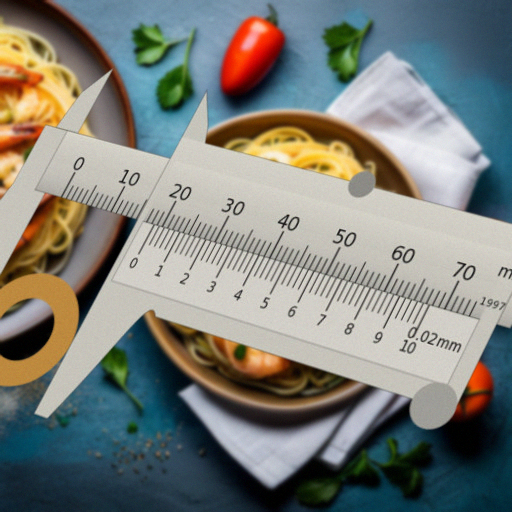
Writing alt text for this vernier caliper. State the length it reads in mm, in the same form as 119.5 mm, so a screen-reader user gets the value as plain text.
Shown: 18.5 mm
